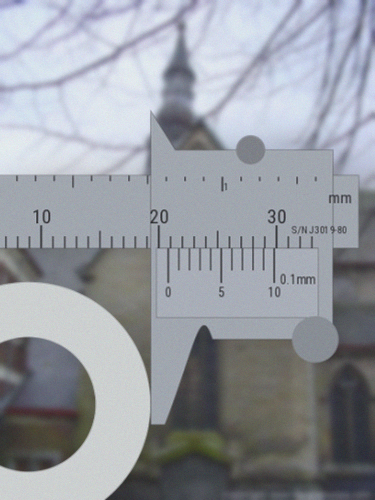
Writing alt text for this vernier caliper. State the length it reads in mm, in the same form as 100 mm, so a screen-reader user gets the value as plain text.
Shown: 20.8 mm
